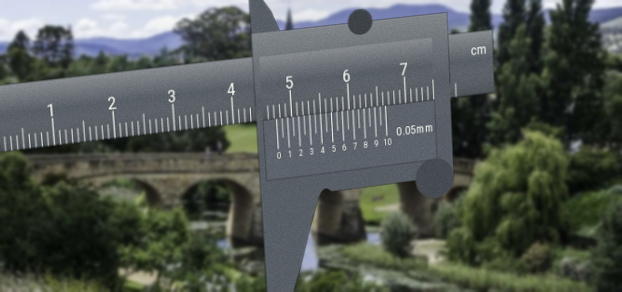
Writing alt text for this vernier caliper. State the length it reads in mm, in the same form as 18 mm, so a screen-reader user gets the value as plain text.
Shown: 47.4 mm
